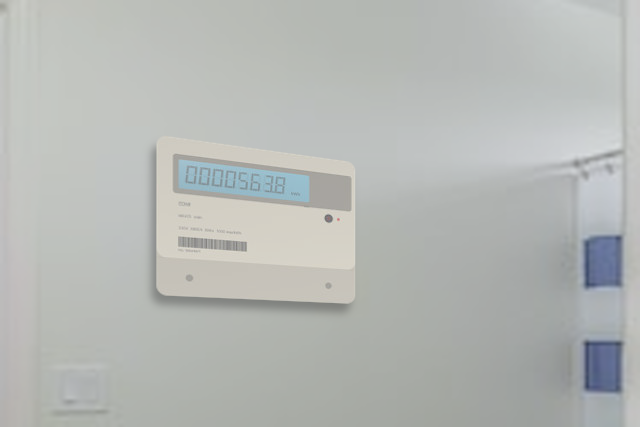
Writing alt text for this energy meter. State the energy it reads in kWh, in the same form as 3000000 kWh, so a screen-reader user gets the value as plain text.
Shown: 563.8 kWh
